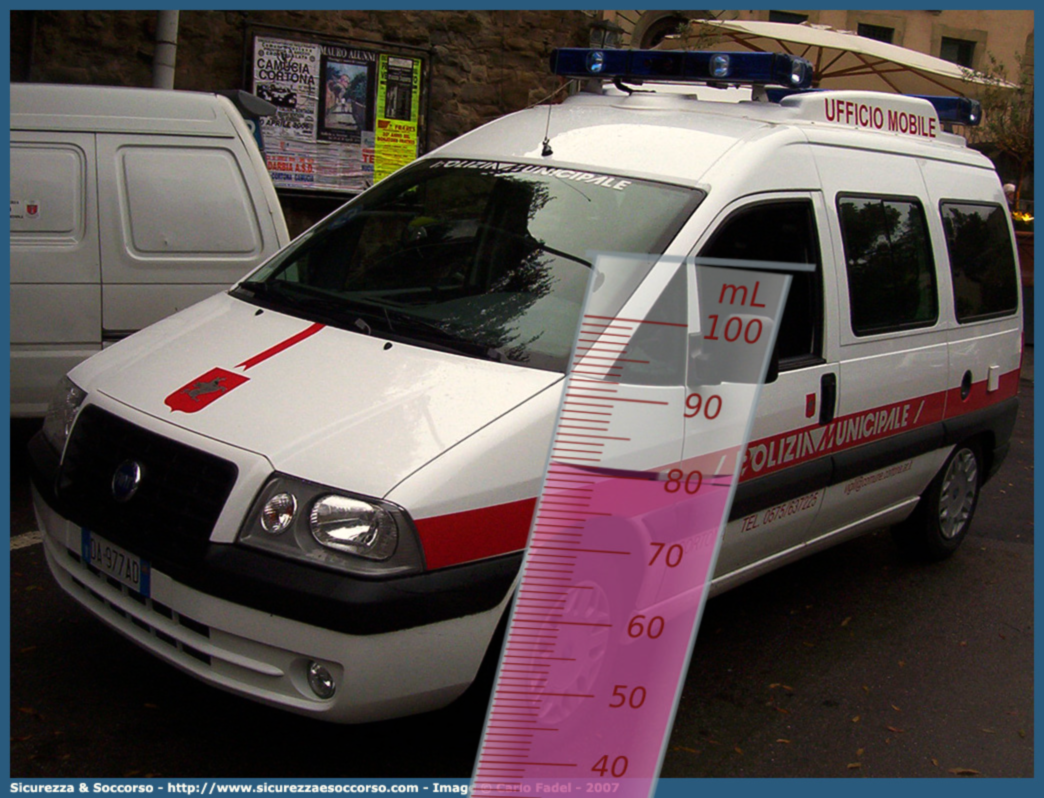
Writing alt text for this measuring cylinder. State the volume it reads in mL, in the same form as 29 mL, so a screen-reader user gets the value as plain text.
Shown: 80 mL
